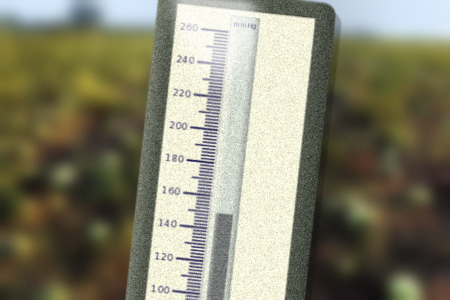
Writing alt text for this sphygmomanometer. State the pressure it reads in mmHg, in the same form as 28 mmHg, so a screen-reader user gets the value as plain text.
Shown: 150 mmHg
